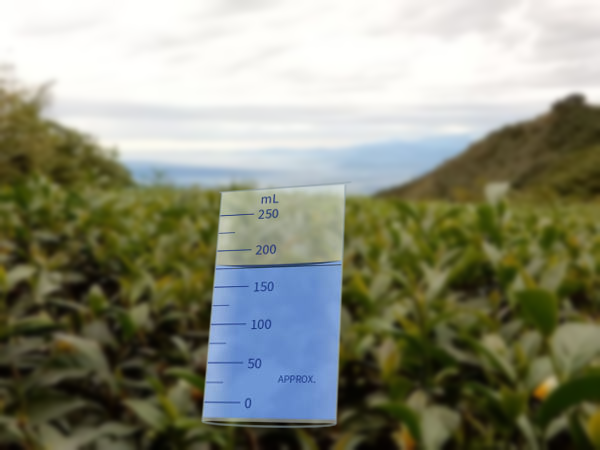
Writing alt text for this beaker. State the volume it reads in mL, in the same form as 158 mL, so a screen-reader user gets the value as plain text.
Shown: 175 mL
